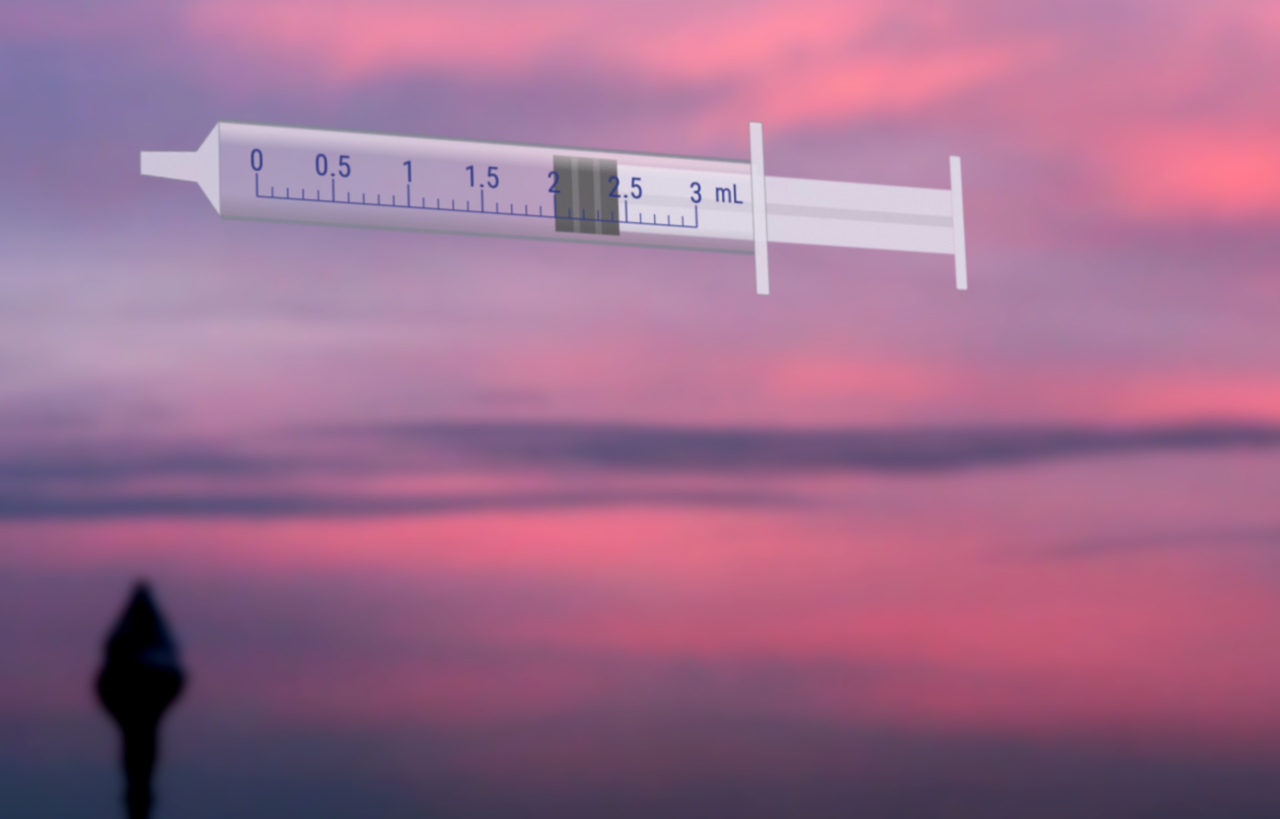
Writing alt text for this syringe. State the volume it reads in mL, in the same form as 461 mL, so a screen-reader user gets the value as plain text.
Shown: 2 mL
